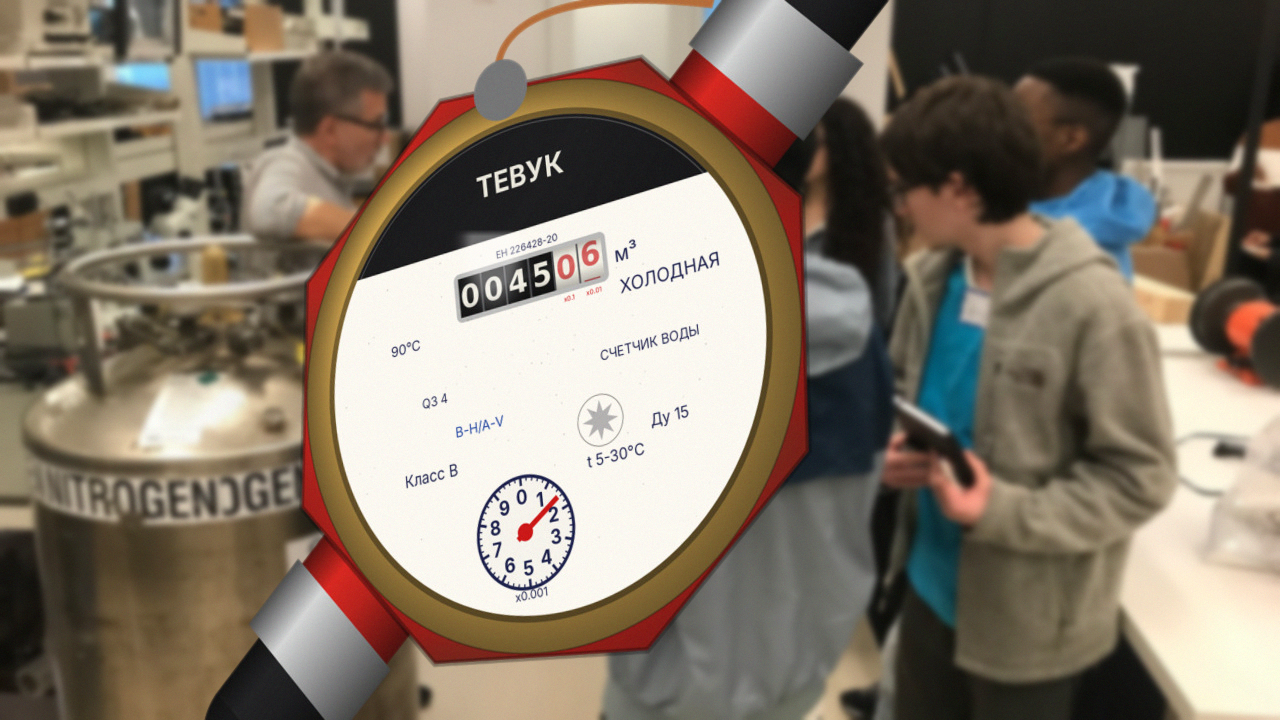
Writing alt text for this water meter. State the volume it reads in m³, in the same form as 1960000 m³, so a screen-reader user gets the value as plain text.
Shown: 45.061 m³
